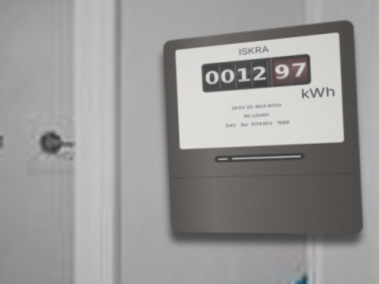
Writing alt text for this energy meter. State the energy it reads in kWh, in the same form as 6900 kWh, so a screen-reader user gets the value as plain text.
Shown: 12.97 kWh
